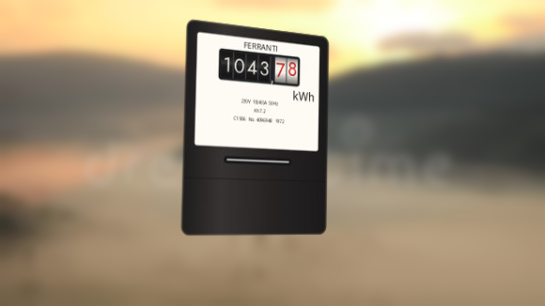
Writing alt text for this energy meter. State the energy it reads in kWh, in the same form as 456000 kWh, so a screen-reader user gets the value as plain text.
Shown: 1043.78 kWh
